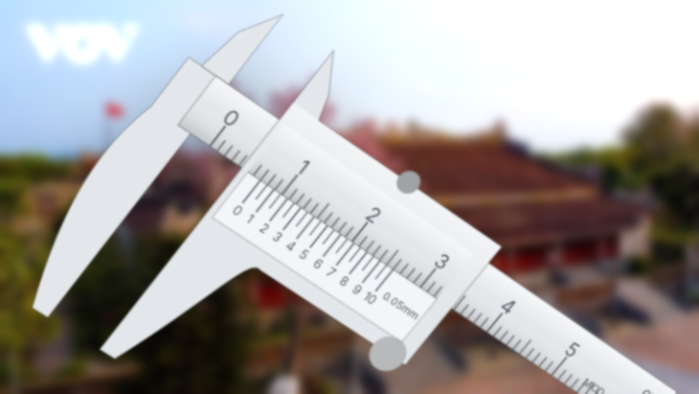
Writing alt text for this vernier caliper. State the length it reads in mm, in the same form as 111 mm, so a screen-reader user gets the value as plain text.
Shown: 7.0 mm
